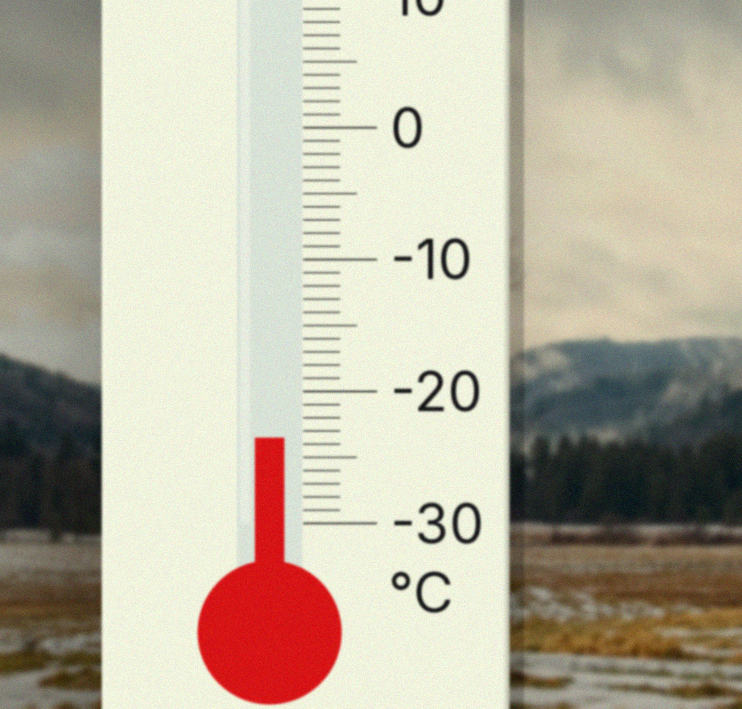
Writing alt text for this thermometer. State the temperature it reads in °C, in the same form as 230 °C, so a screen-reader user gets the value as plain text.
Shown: -23.5 °C
